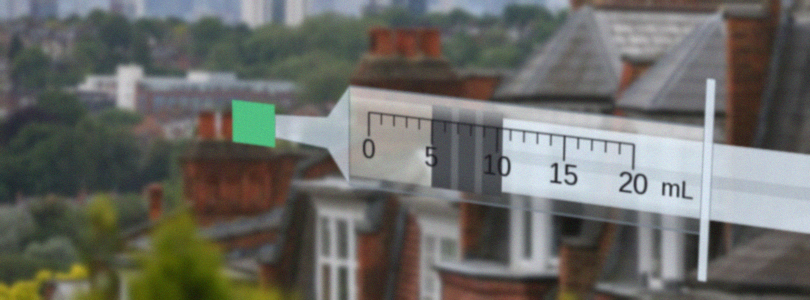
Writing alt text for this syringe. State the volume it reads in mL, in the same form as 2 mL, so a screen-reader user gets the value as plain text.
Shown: 5 mL
